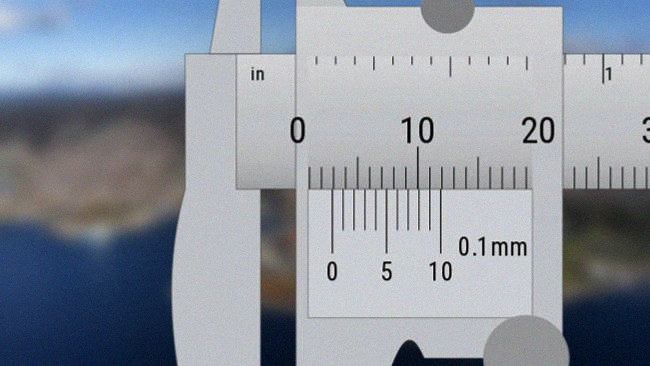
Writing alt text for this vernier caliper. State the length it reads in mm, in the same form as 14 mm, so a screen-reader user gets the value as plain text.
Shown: 2.9 mm
